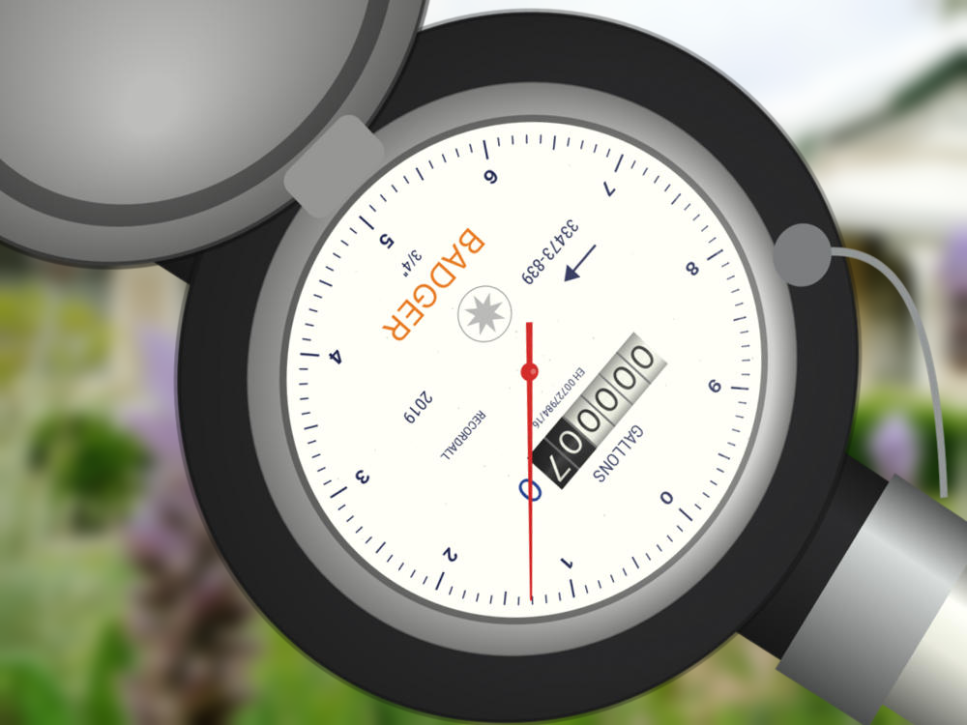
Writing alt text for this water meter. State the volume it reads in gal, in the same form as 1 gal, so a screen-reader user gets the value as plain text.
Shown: 71.3 gal
